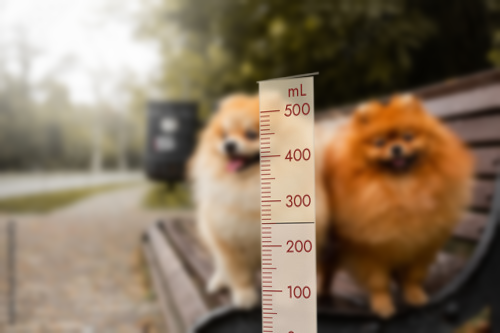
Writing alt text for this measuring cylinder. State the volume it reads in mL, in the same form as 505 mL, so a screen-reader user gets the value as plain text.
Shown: 250 mL
